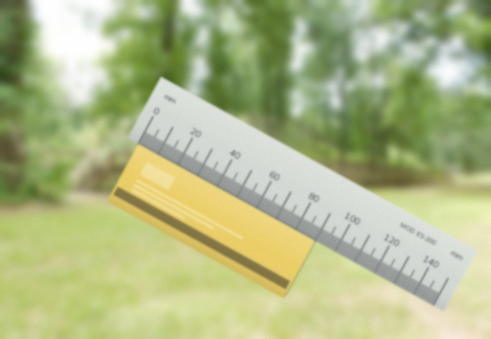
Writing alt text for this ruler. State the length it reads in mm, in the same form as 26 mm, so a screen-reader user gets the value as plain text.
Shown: 90 mm
